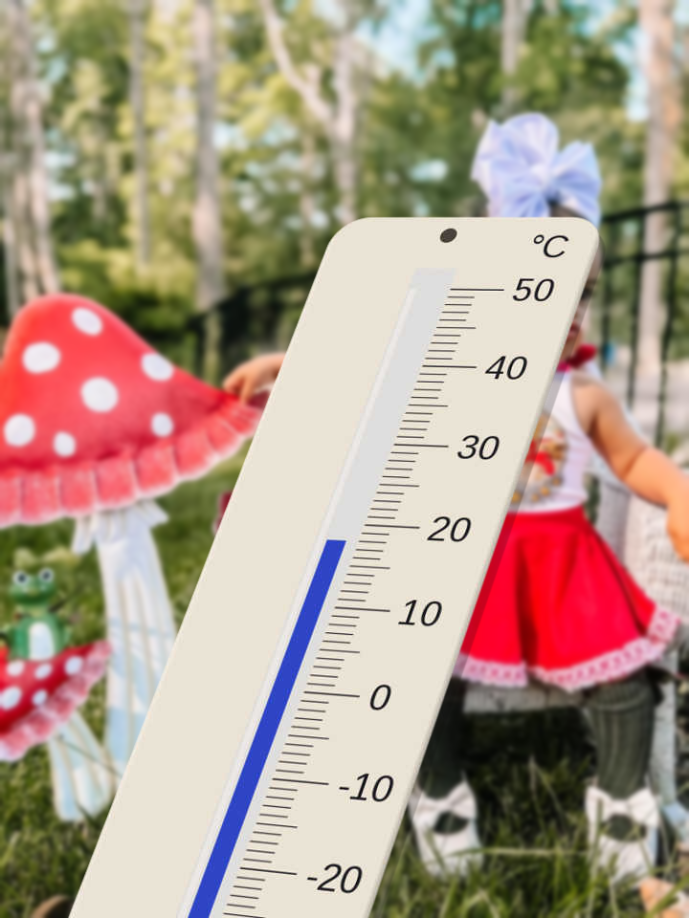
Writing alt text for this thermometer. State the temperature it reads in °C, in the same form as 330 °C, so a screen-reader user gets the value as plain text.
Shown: 18 °C
